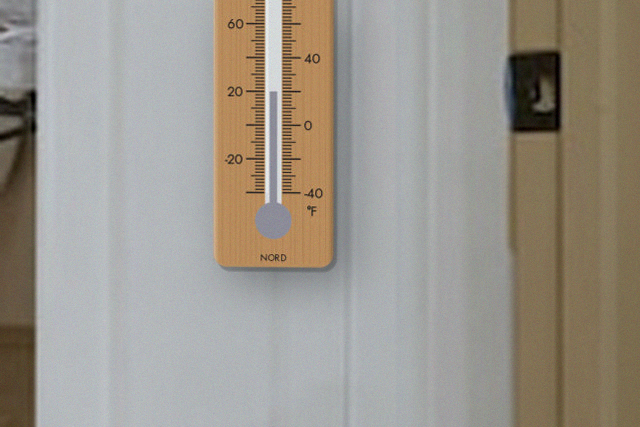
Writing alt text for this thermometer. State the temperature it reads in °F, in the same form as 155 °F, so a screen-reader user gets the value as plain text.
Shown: 20 °F
